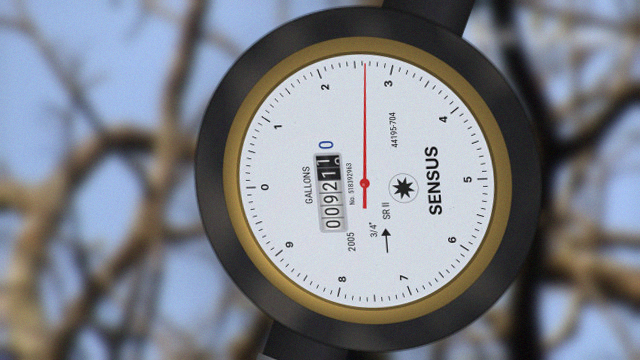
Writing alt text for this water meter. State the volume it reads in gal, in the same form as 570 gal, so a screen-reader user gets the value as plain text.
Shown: 92112.6 gal
